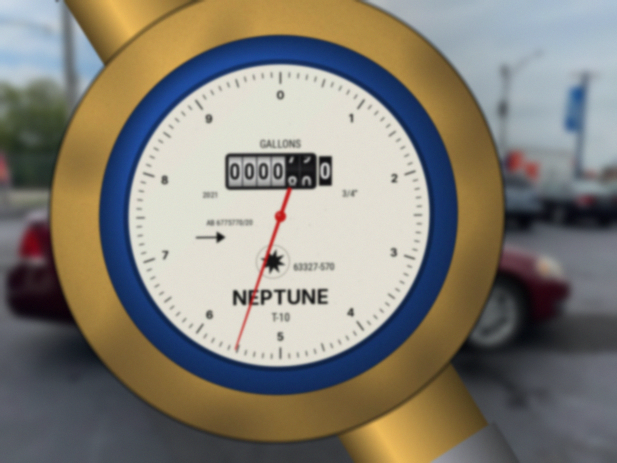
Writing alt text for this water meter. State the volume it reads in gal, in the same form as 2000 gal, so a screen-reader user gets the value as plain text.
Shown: 795.5 gal
